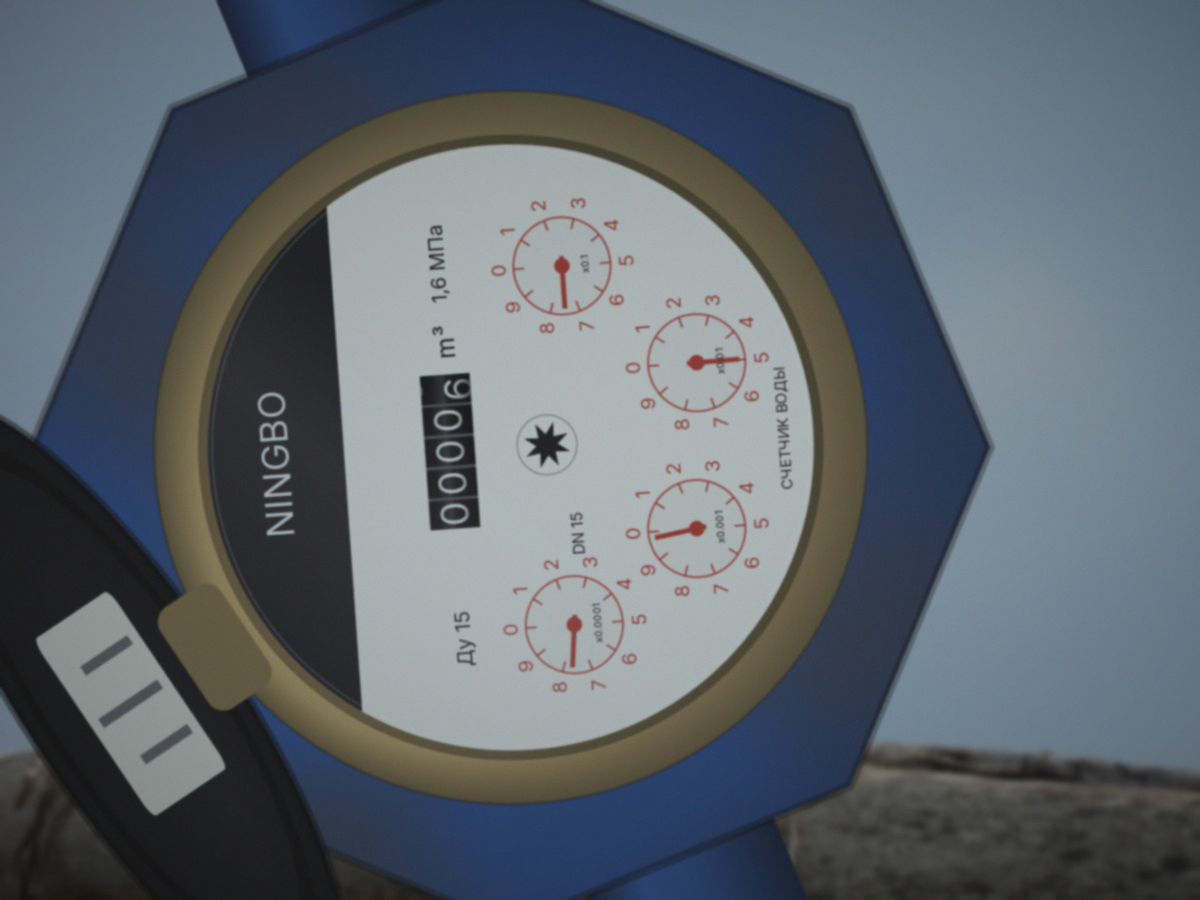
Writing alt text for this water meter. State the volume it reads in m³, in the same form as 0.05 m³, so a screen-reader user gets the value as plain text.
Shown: 5.7497 m³
